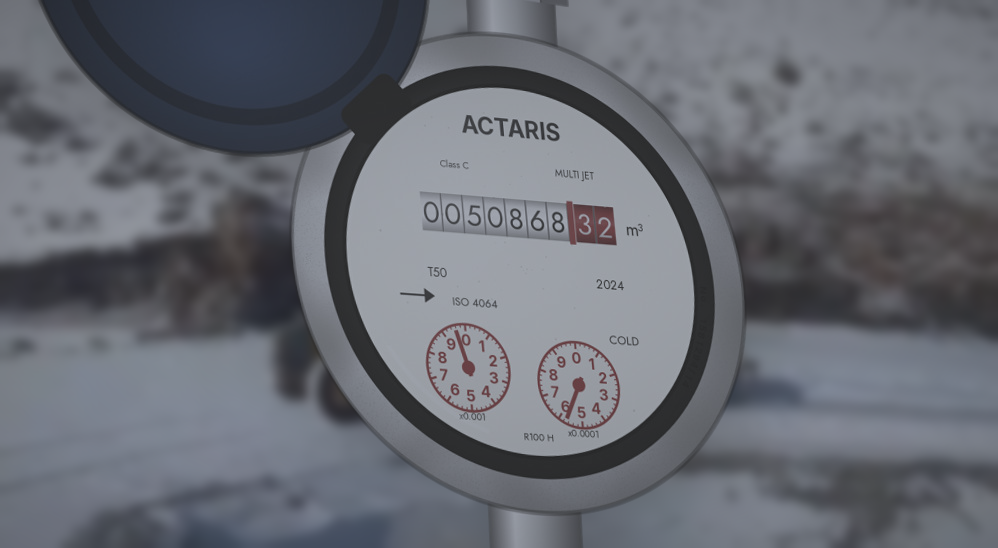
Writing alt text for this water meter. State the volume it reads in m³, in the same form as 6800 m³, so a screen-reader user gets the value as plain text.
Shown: 50868.3195 m³
